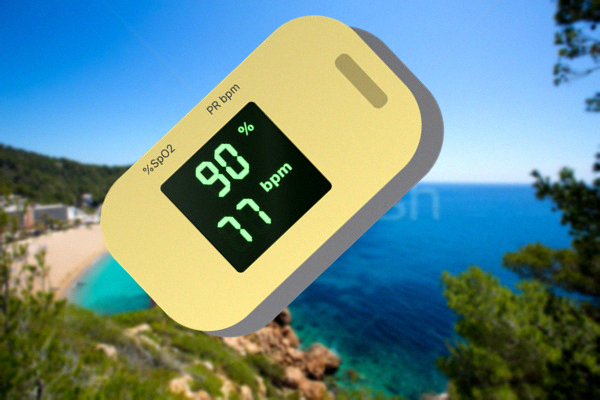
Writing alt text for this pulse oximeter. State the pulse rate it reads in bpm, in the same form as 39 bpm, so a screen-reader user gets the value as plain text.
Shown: 77 bpm
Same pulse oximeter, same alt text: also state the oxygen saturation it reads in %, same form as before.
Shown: 90 %
